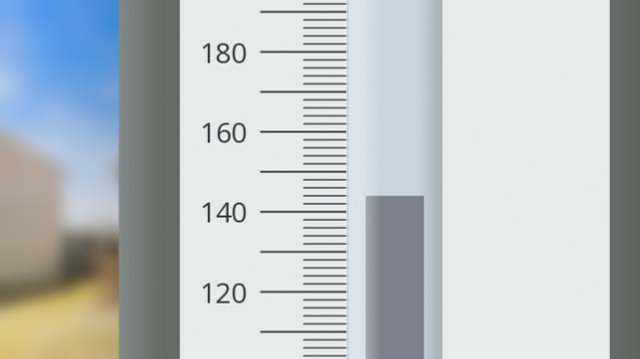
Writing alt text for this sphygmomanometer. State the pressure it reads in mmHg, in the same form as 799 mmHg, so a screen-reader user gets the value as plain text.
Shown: 144 mmHg
